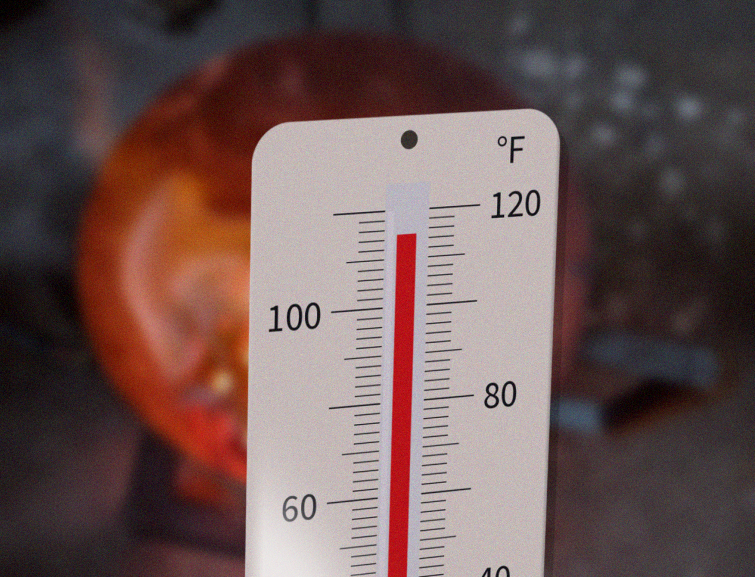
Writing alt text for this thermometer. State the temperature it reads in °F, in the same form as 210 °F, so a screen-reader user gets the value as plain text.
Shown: 115 °F
